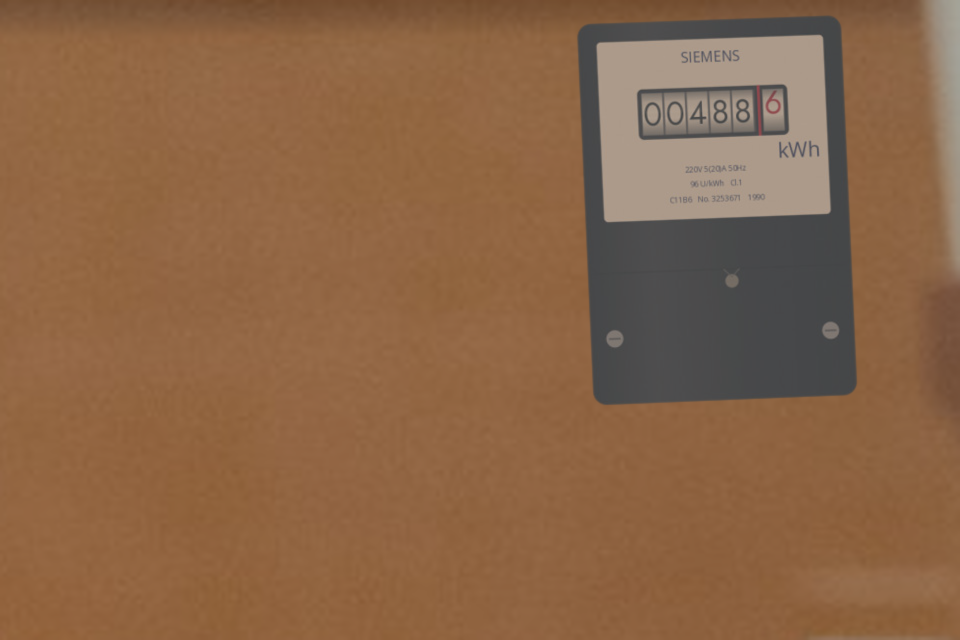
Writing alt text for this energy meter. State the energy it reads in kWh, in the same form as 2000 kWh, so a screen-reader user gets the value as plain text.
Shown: 488.6 kWh
